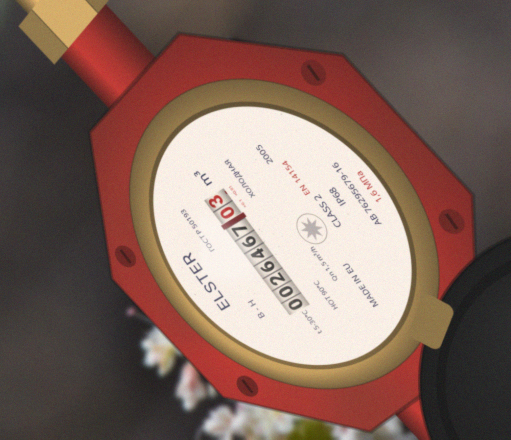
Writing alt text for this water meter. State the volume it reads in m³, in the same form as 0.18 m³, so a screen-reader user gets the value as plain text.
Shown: 26467.03 m³
